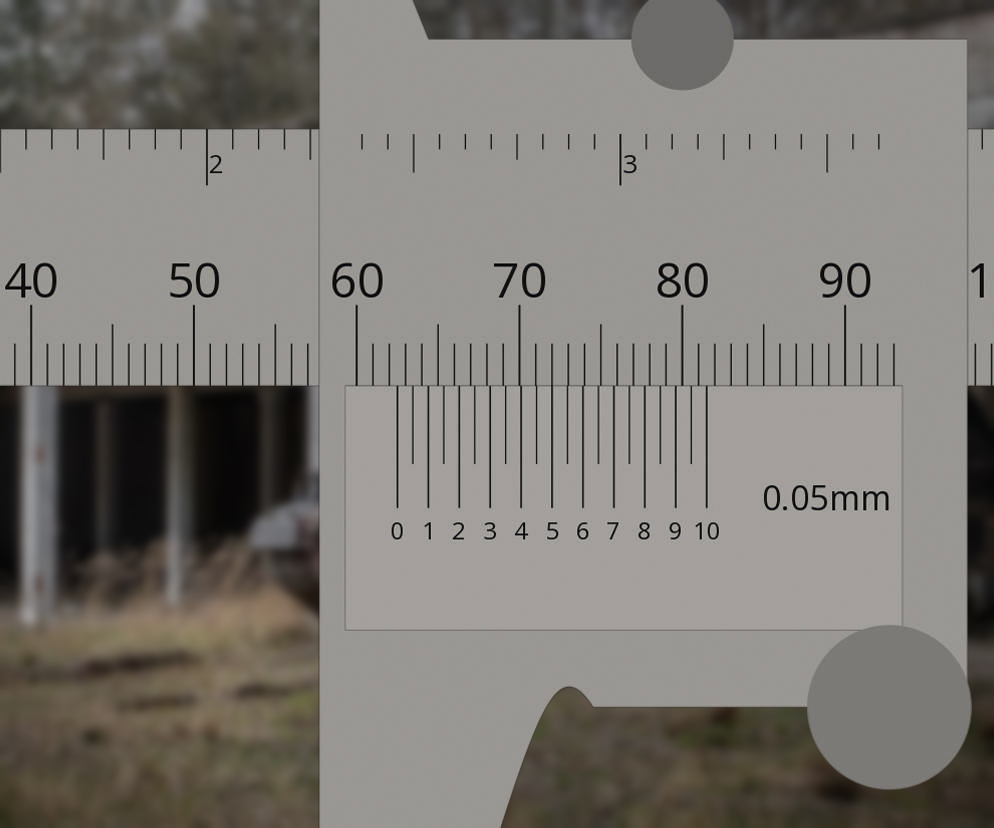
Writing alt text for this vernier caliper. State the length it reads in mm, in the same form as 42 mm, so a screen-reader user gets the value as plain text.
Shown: 62.5 mm
